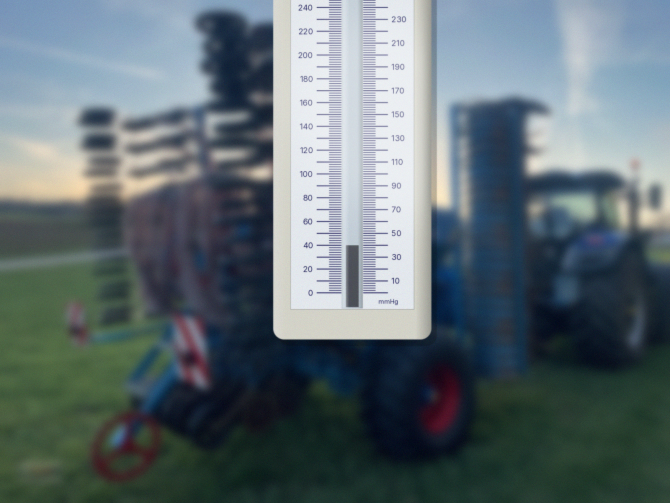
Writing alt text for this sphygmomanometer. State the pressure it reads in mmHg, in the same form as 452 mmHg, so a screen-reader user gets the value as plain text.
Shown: 40 mmHg
